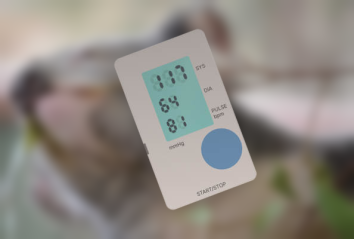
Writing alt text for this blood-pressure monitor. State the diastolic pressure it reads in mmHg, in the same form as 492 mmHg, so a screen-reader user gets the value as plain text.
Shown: 64 mmHg
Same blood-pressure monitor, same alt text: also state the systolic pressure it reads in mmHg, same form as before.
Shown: 117 mmHg
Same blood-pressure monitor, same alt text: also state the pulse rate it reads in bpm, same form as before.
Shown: 81 bpm
